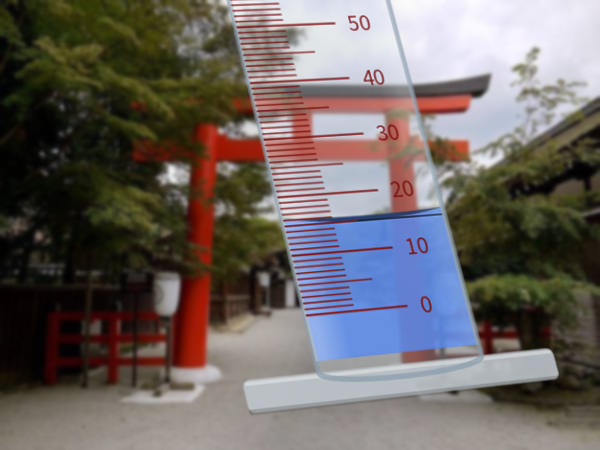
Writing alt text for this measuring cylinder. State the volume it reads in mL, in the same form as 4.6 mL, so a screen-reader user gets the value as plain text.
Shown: 15 mL
